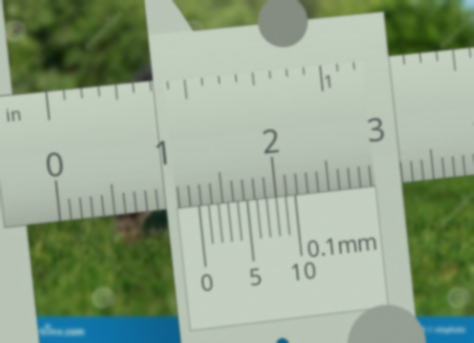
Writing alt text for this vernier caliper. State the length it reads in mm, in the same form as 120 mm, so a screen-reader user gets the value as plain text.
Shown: 12.8 mm
